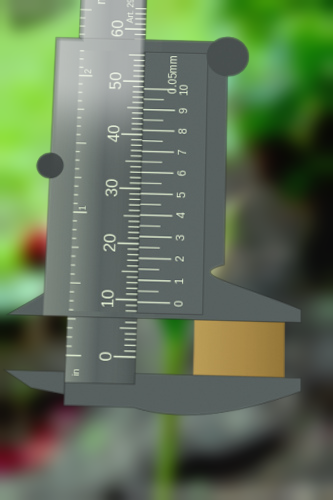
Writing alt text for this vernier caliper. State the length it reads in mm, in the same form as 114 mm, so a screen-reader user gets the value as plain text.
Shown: 9.6 mm
